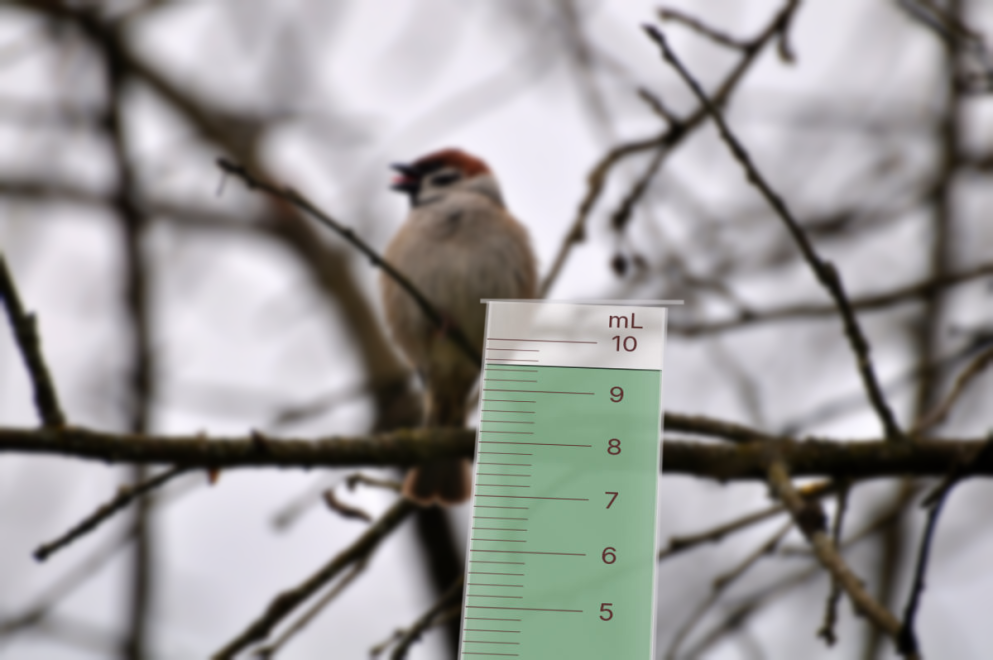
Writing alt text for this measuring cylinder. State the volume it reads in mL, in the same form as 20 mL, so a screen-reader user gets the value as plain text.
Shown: 9.5 mL
